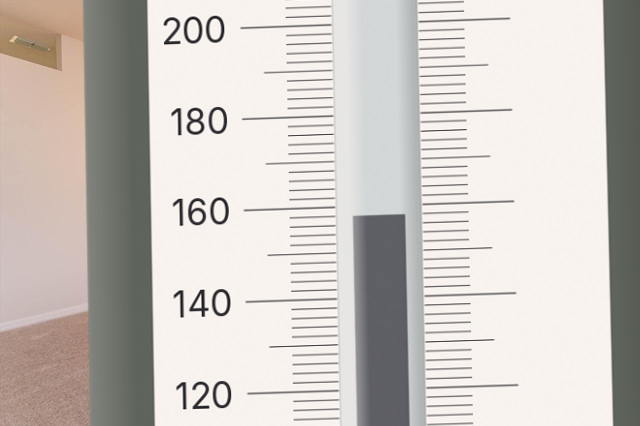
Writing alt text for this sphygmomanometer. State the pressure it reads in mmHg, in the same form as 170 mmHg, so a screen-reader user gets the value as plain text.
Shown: 158 mmHg
